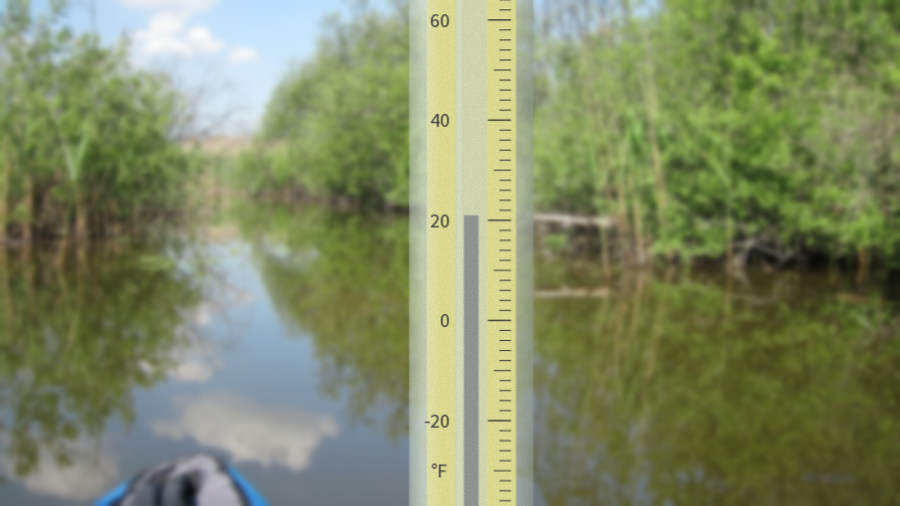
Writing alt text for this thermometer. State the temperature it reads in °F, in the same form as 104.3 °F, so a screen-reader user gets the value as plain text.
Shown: 21 °F
